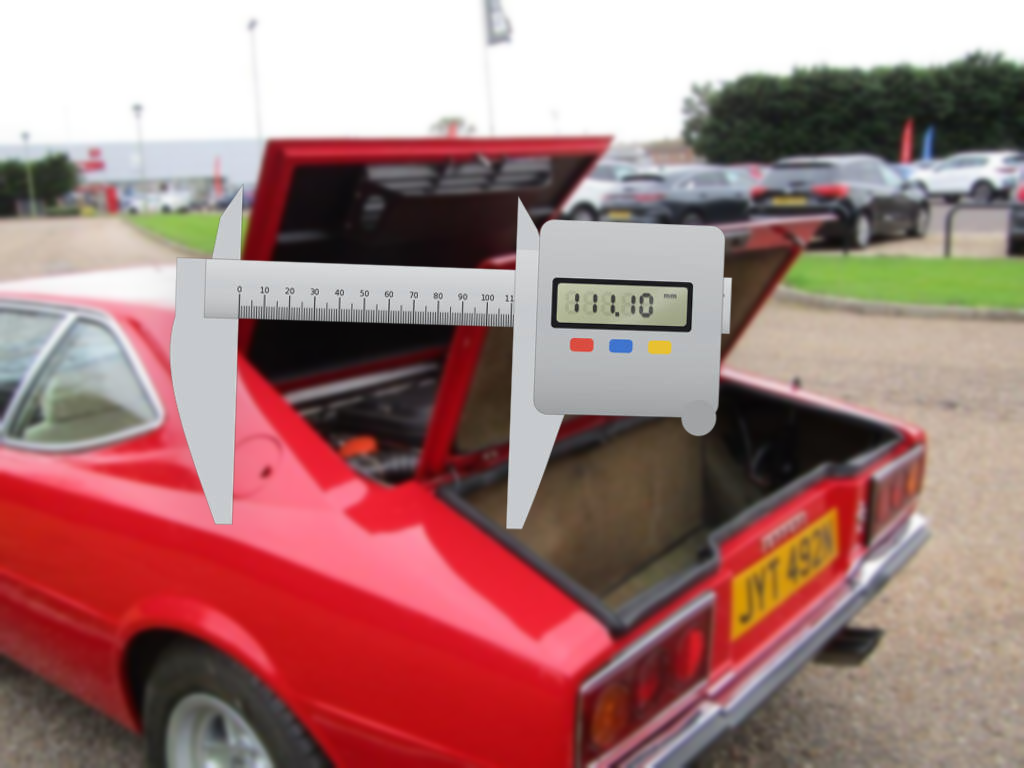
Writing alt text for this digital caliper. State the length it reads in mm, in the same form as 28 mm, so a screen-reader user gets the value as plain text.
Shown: 111.10 mm
